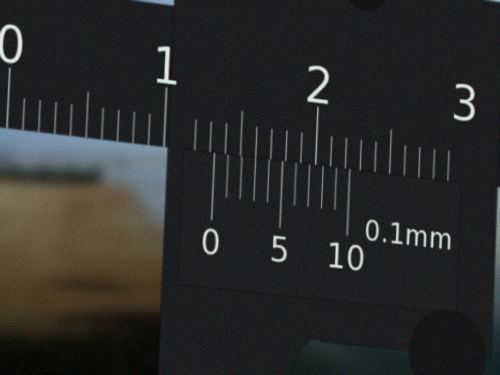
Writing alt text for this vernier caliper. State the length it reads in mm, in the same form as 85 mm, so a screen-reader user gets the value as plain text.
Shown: 13.3 mm
